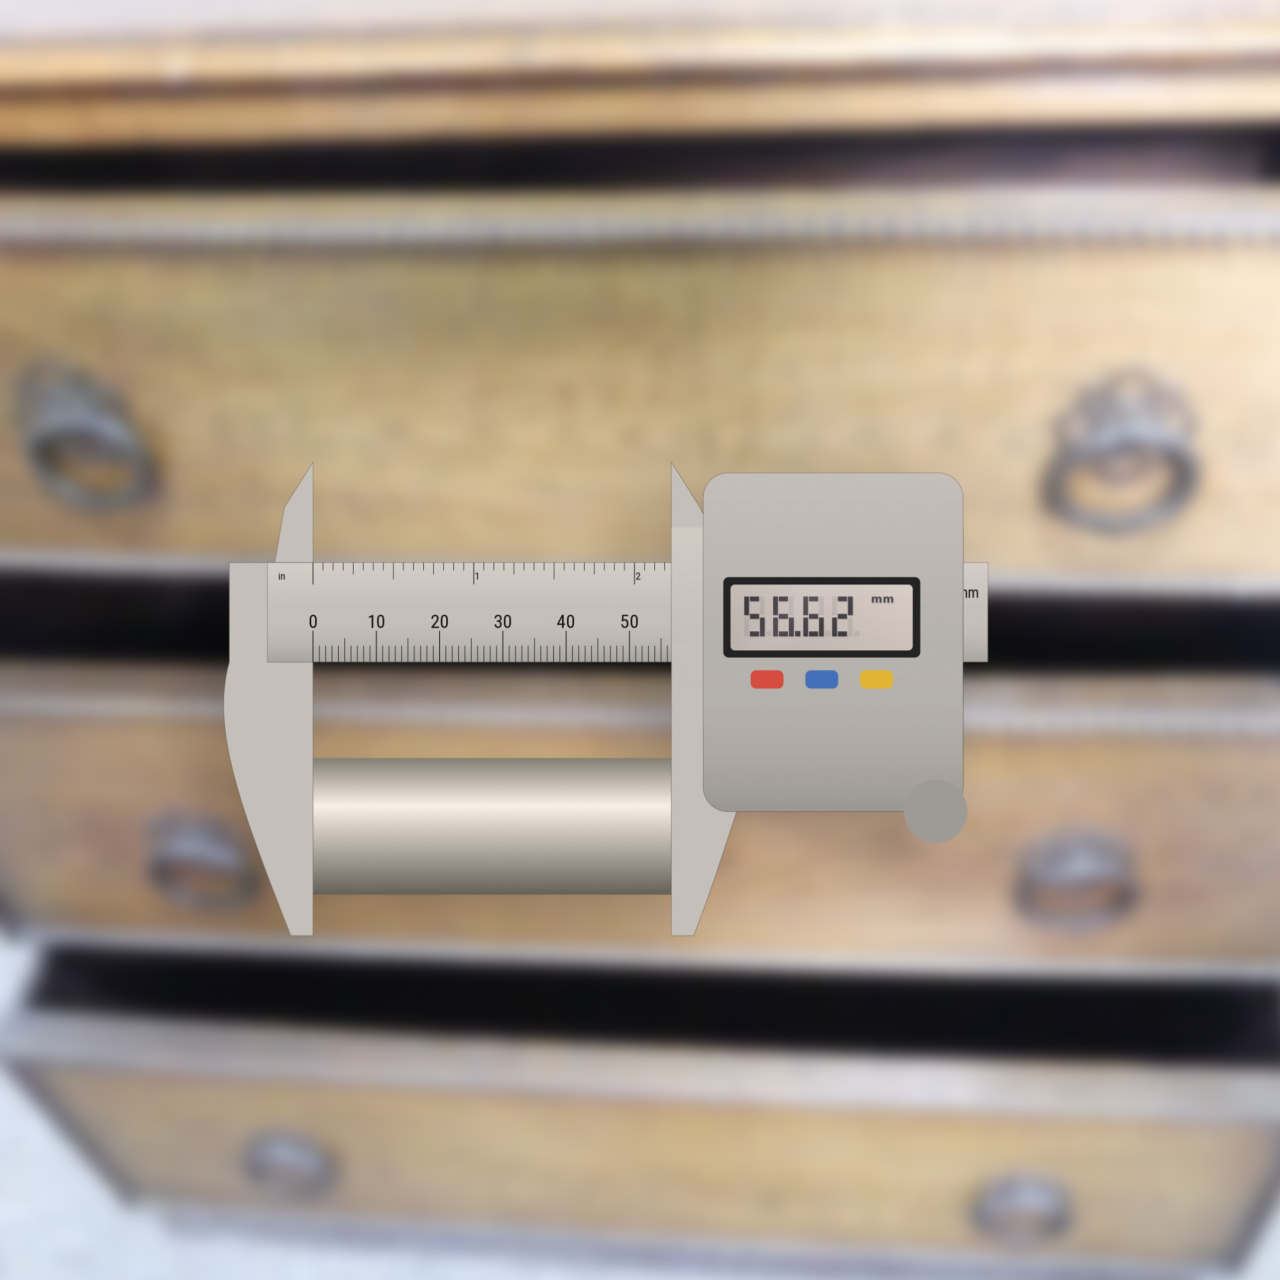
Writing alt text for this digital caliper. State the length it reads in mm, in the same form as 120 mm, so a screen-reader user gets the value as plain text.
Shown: 56.62 mm
